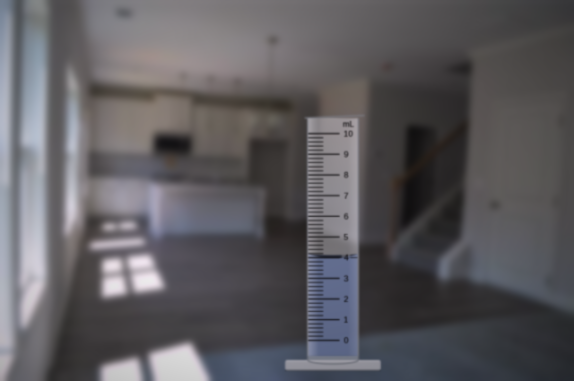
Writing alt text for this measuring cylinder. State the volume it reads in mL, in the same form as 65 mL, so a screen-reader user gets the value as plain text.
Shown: 4 mL
